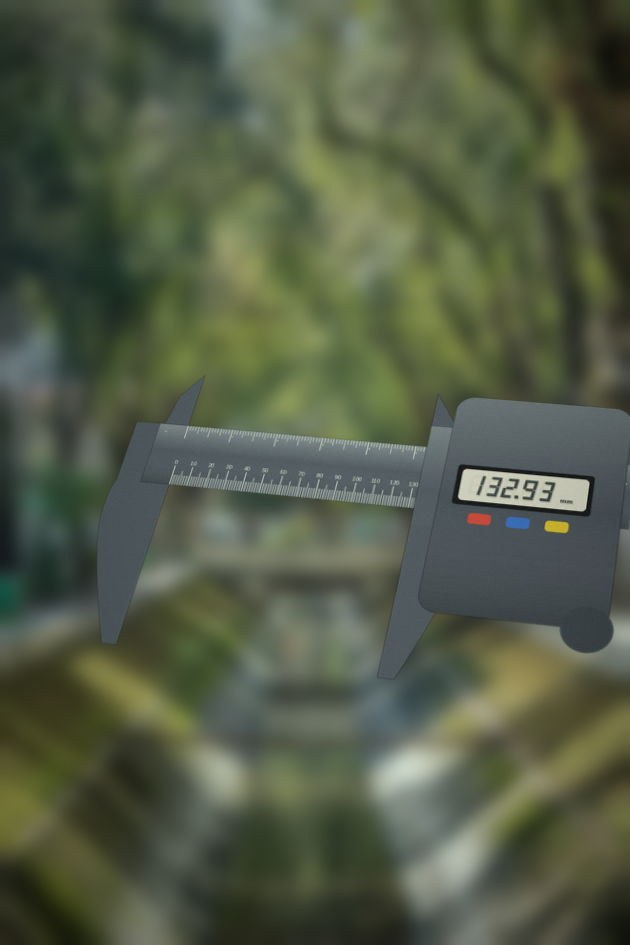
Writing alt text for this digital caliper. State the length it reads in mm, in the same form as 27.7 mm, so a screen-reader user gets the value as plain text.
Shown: 132.93 mm
